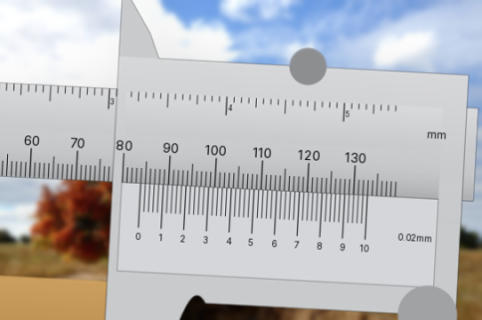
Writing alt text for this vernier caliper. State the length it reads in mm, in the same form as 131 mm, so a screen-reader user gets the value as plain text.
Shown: 84.0 mm
